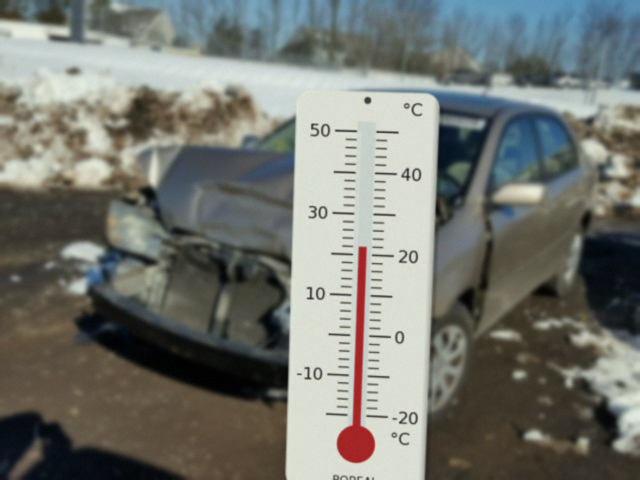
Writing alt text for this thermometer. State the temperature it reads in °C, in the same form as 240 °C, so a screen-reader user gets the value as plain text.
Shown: 22 °C
